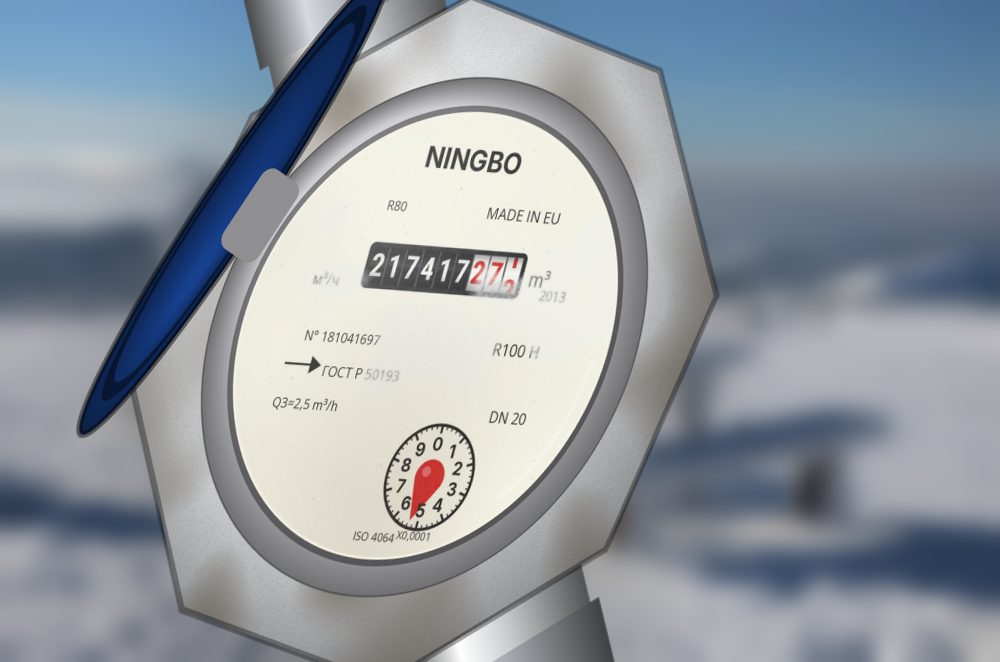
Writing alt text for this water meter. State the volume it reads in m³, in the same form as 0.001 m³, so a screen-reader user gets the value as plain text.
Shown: 217417.2715 m³
